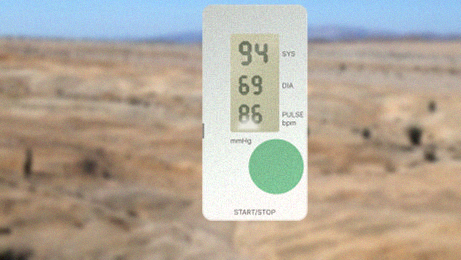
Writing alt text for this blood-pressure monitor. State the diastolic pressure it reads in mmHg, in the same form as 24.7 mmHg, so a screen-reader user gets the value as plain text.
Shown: 69 mmHg
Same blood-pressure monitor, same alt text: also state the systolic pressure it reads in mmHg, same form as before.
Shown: 94 mmHg
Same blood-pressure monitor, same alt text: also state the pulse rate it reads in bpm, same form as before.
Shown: 86 bpm
